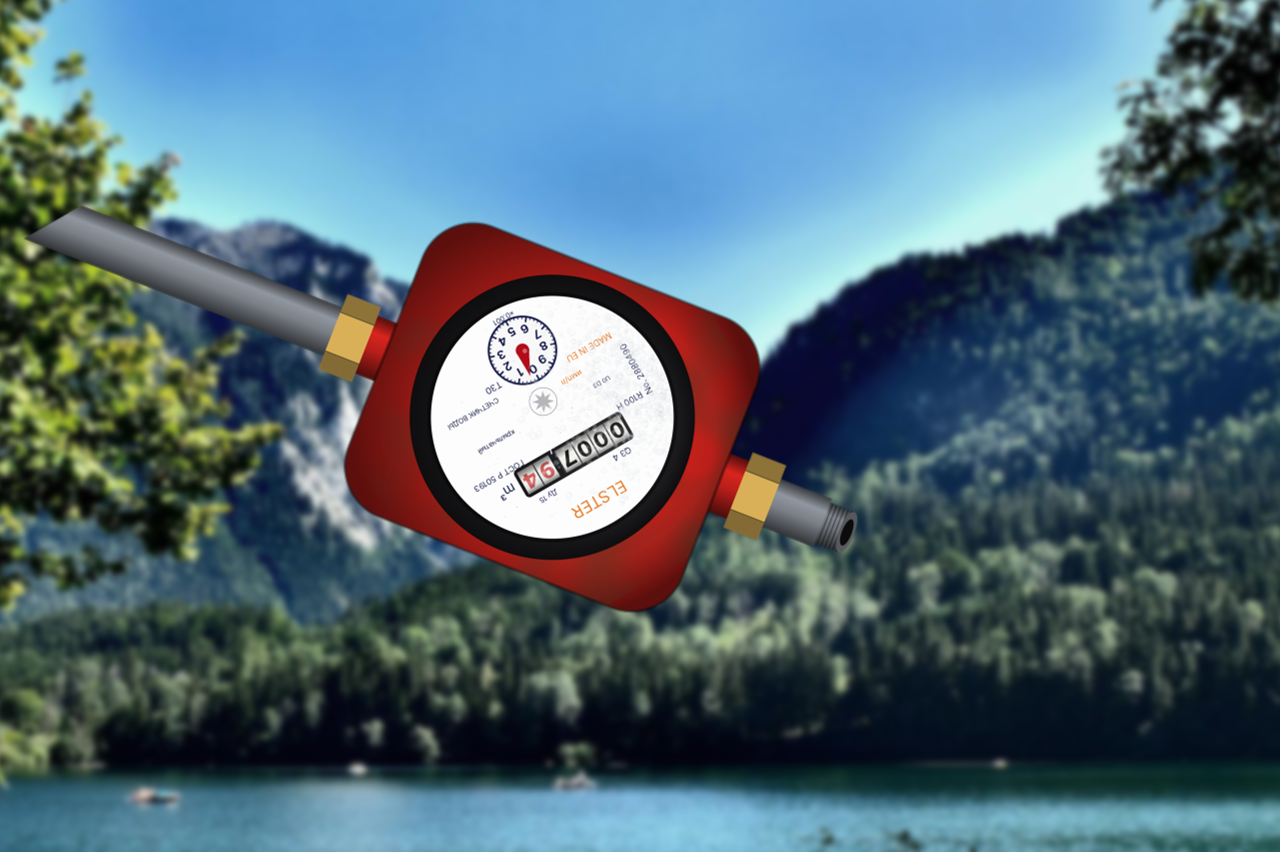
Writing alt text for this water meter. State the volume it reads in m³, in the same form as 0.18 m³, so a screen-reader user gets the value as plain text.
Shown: 7.940 m³
